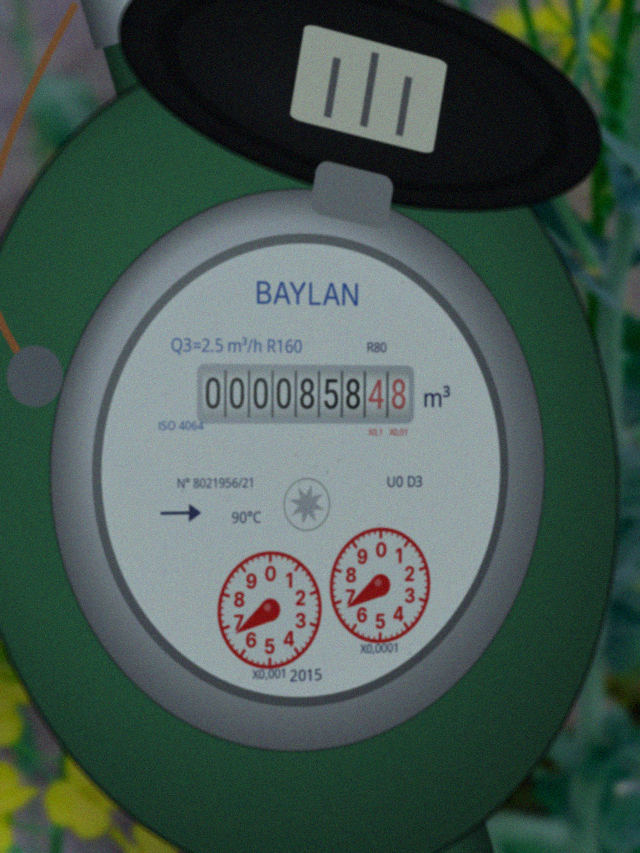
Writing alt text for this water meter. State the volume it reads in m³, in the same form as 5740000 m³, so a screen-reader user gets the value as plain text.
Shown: 858.4866 m³
